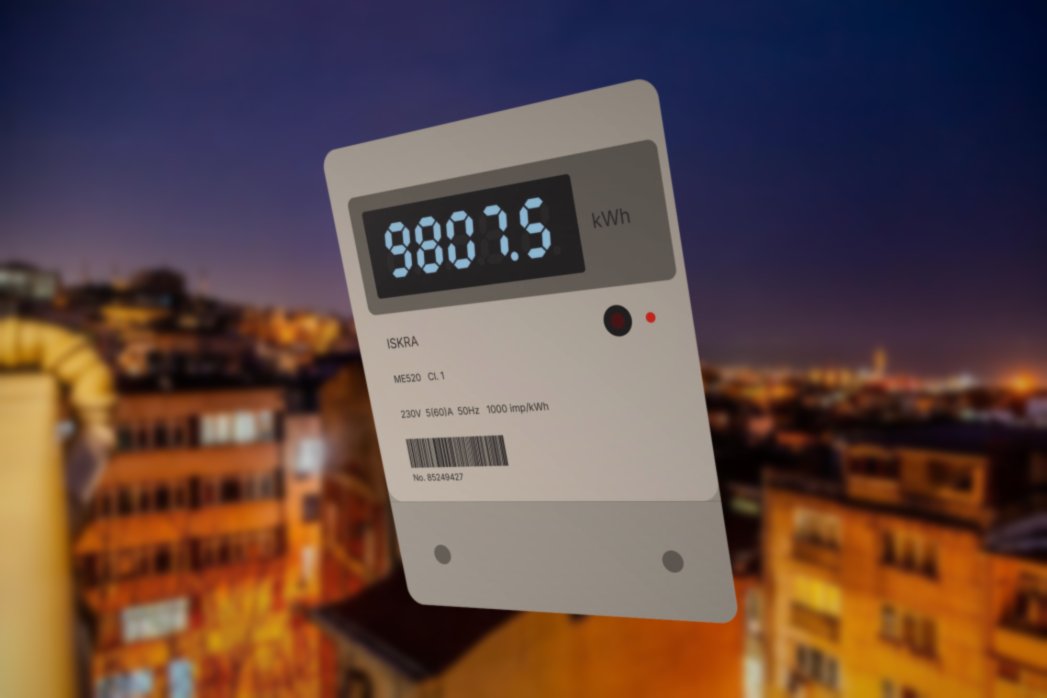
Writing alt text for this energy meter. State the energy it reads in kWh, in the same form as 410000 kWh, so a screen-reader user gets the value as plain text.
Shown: 9807.5 kWh
